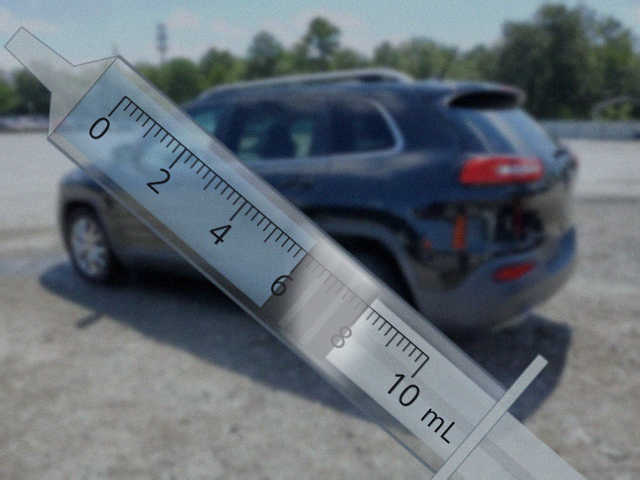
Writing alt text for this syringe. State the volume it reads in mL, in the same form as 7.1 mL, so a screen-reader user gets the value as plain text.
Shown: 6 mL
